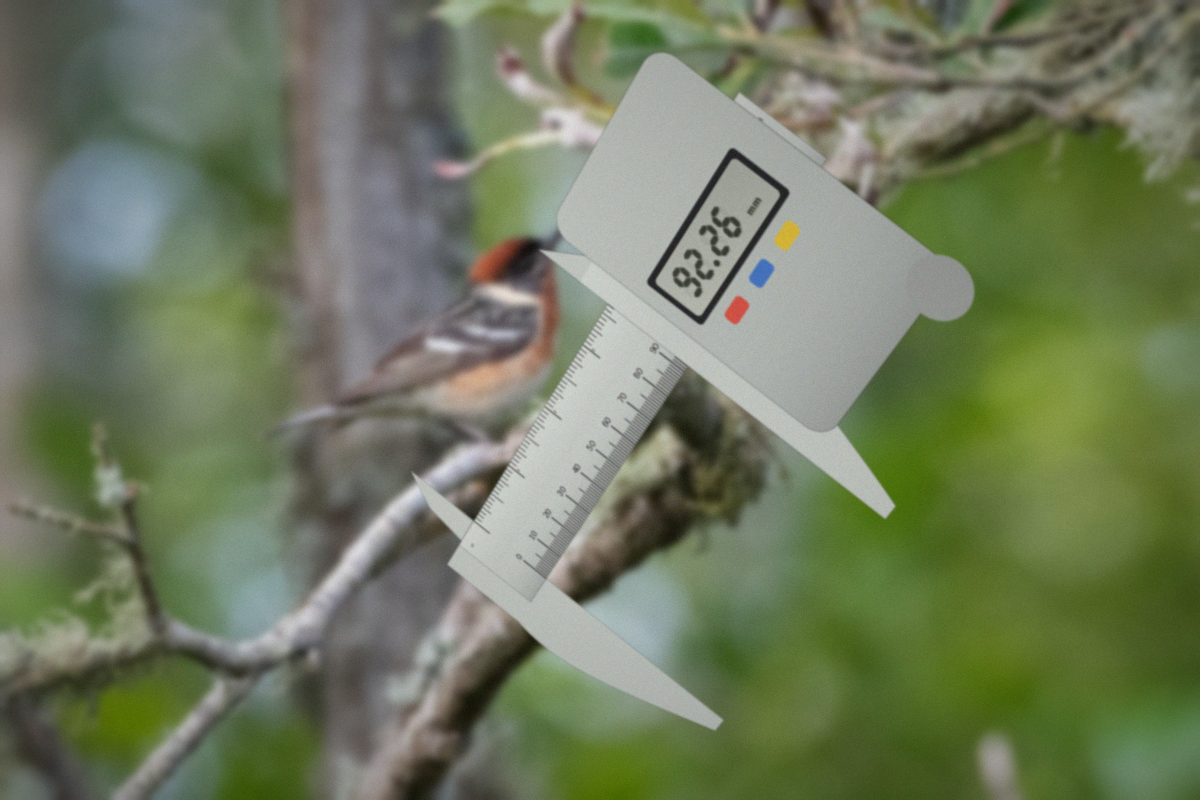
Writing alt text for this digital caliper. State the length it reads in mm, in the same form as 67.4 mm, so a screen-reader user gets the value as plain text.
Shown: 92.26 mm
